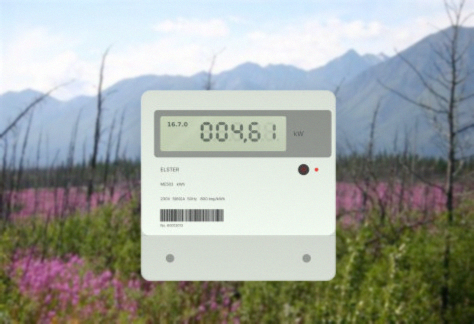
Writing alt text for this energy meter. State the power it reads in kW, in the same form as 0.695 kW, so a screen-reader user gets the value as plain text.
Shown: 4.61 kW
